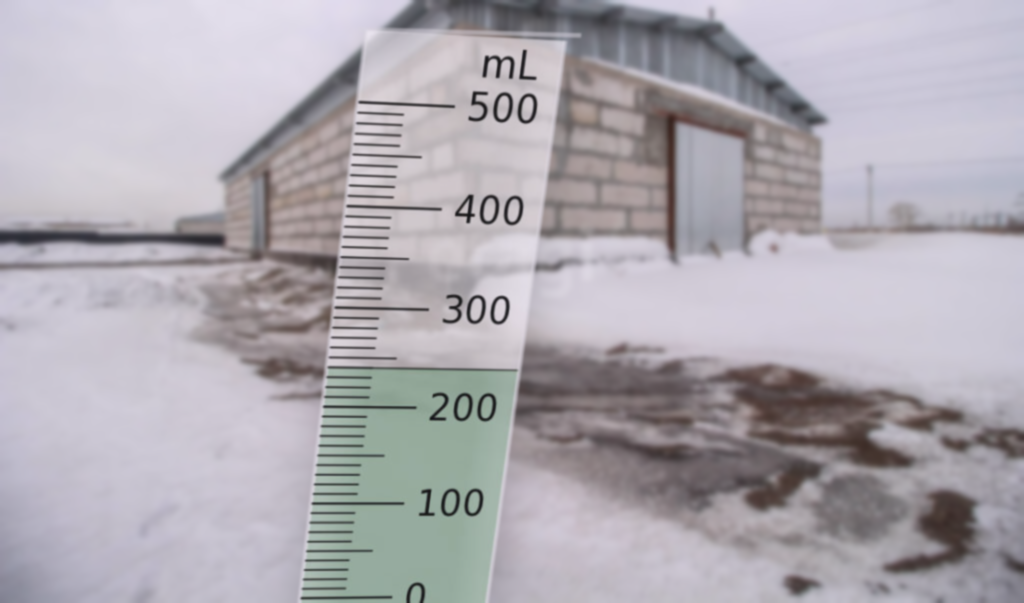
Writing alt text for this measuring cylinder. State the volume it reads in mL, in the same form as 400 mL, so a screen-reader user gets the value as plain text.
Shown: 240 mL
